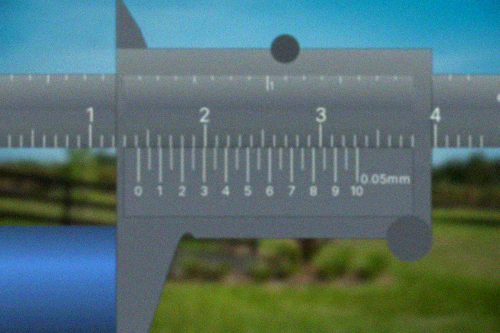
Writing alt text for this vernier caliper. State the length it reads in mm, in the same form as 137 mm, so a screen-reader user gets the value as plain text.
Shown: 14.2 mm
